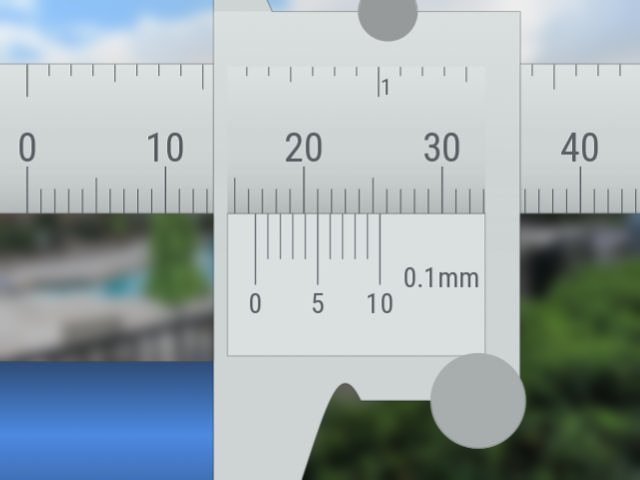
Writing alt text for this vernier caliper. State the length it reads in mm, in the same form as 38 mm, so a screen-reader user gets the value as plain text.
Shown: 16.5 mm
